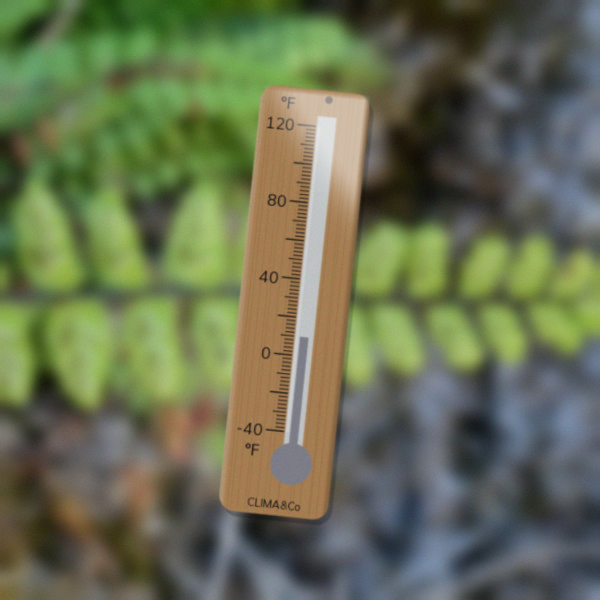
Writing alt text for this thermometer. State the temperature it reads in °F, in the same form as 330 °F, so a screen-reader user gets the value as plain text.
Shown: 10 °F
